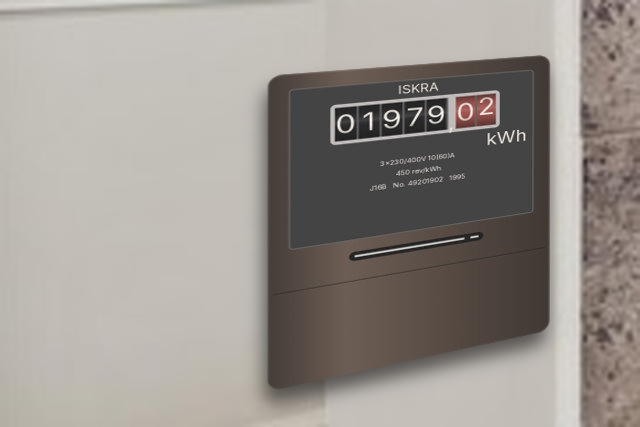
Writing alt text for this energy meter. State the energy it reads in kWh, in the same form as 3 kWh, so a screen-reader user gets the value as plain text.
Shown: 1979.02 kWh
